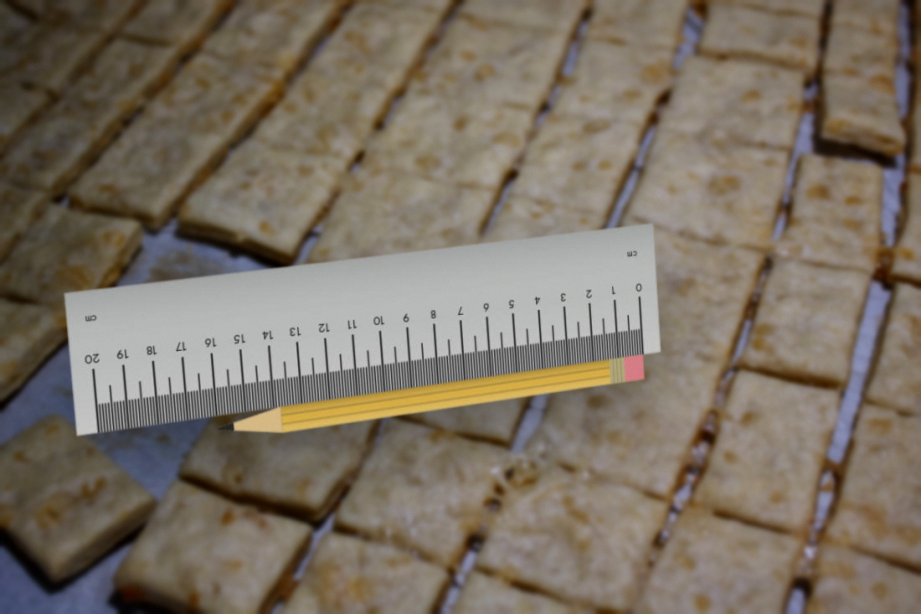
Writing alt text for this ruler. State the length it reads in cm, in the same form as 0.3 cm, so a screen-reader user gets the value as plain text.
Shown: 16 cm
